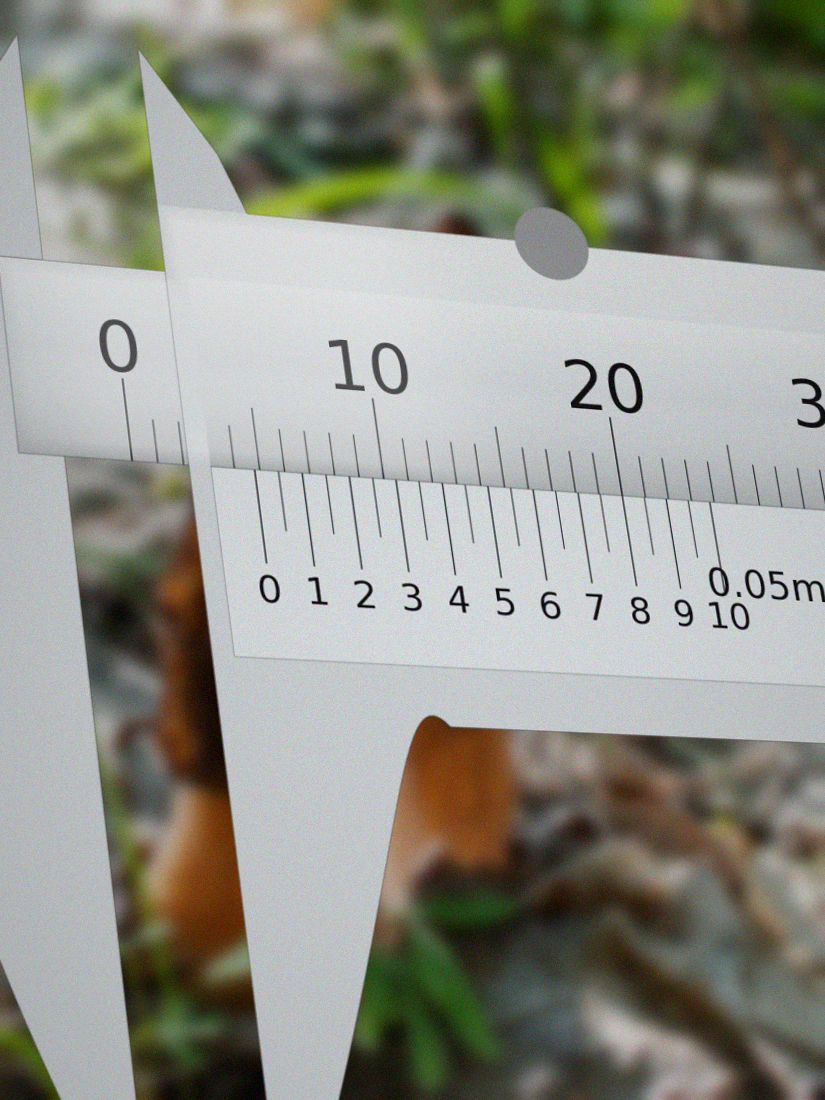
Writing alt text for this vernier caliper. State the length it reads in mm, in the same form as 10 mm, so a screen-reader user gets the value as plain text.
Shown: 4.8 mm
